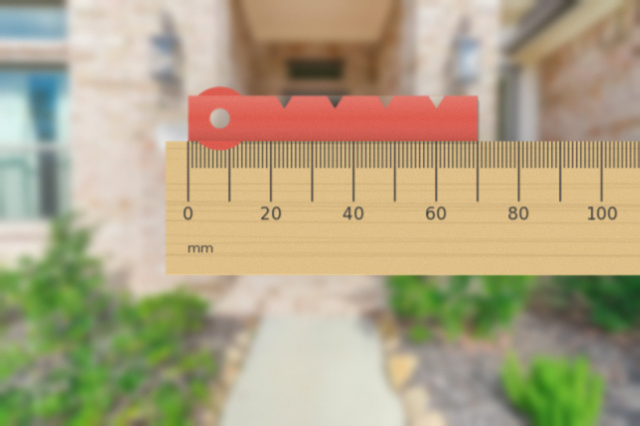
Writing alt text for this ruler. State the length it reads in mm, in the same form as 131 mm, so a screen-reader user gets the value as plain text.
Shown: 70 mm
